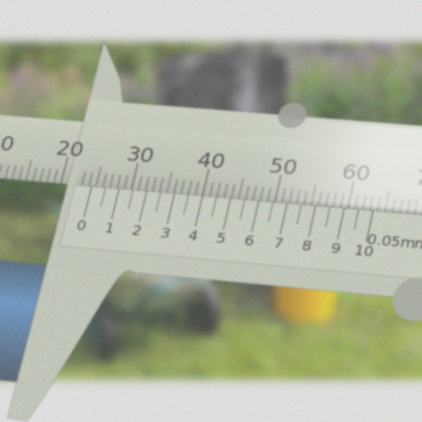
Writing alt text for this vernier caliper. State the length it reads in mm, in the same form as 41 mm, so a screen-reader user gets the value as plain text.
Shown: 24.4 mm
